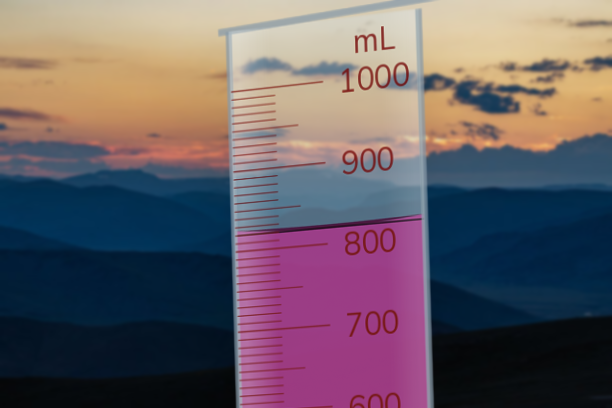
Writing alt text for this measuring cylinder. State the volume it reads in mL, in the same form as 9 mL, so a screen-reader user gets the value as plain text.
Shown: 820 mL
